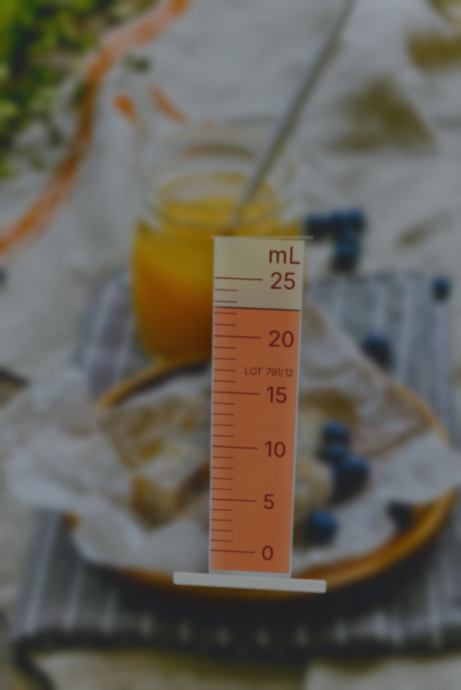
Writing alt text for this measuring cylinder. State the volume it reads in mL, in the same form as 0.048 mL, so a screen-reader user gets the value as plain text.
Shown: 22.5 mL
